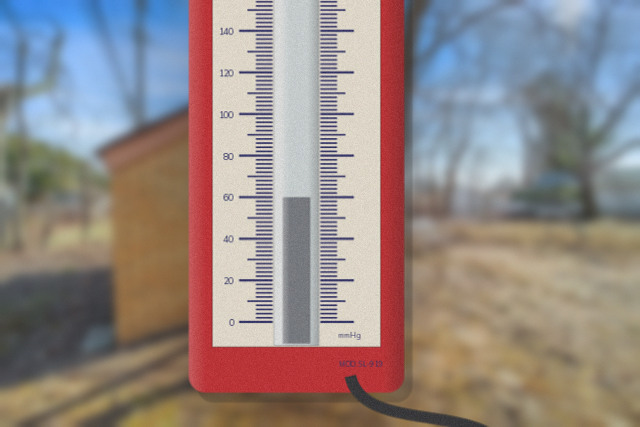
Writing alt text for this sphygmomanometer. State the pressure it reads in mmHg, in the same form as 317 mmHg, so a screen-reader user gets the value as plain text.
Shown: 60 mmHg
